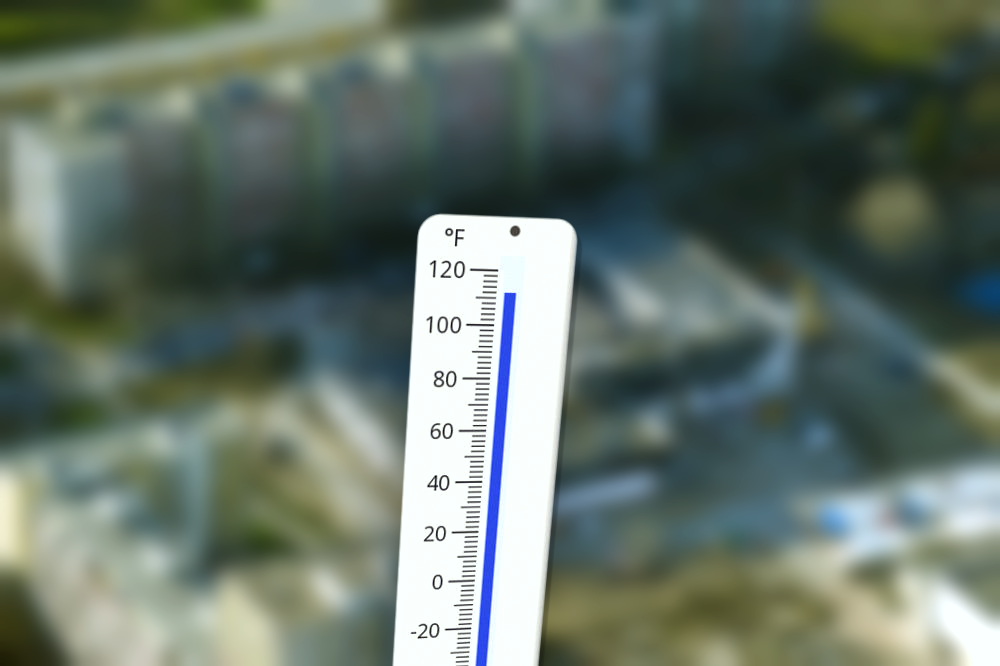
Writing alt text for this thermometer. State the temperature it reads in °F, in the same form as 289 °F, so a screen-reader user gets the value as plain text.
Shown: 112 °F
